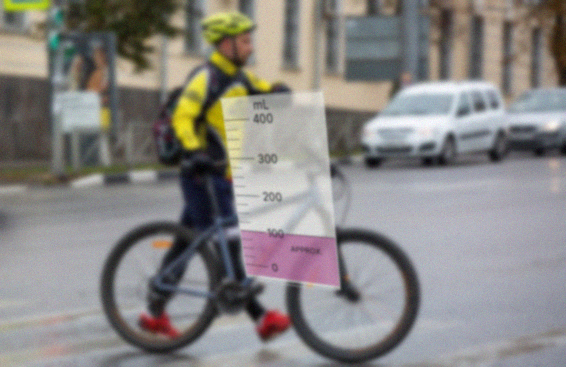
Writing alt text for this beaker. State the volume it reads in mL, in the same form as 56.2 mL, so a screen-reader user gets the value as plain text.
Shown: 100 mL
